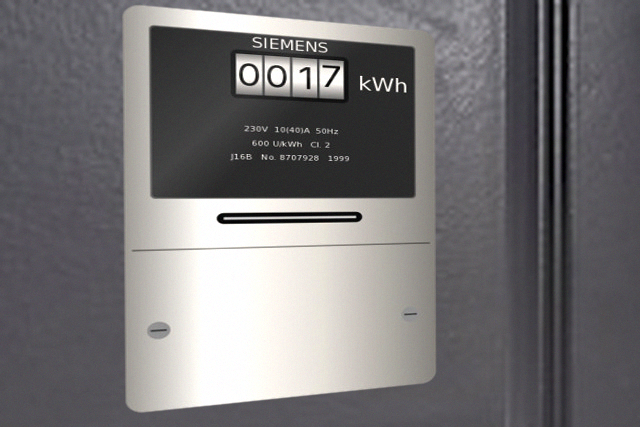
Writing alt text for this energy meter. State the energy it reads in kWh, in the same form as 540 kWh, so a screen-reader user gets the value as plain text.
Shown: 17 kWh
